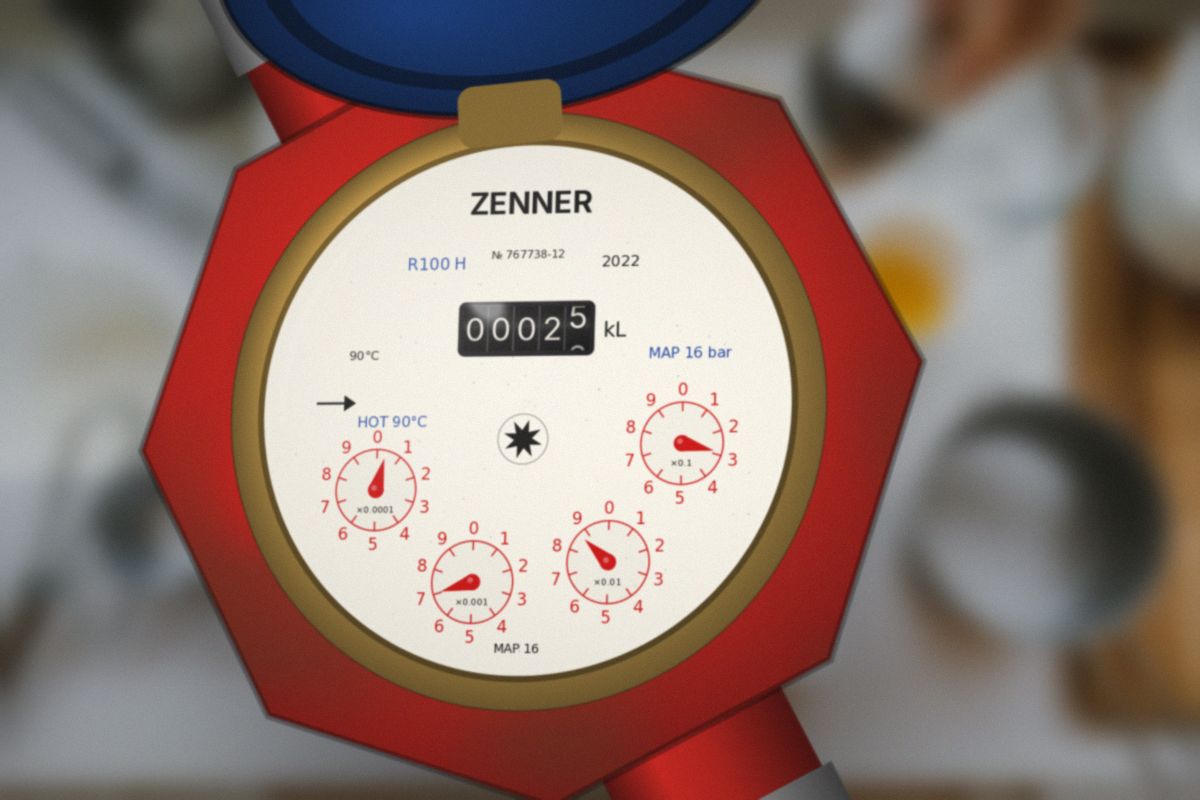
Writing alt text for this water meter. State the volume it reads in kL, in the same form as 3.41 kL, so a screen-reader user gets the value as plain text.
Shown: 25.2870 kL
